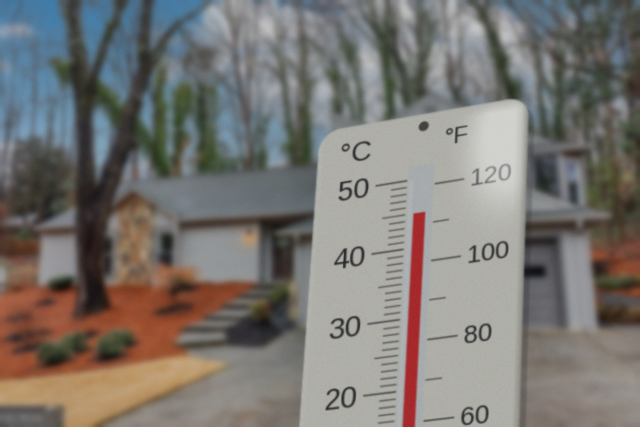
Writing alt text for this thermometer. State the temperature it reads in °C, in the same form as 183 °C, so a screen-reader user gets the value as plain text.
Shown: 45 °C
